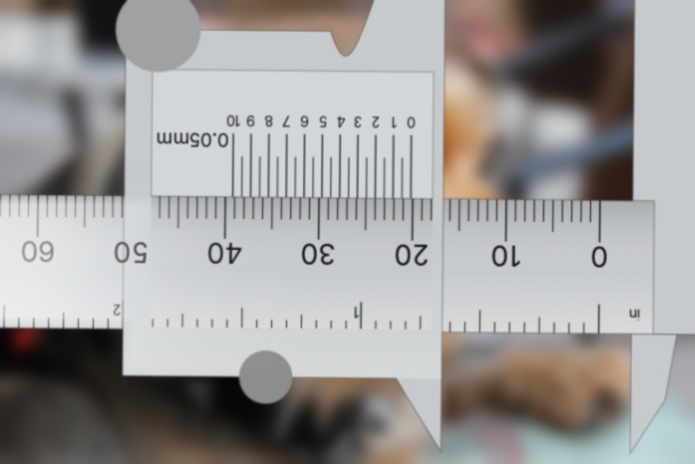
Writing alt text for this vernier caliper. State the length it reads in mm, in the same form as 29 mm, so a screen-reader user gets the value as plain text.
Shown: 20.2 mm
